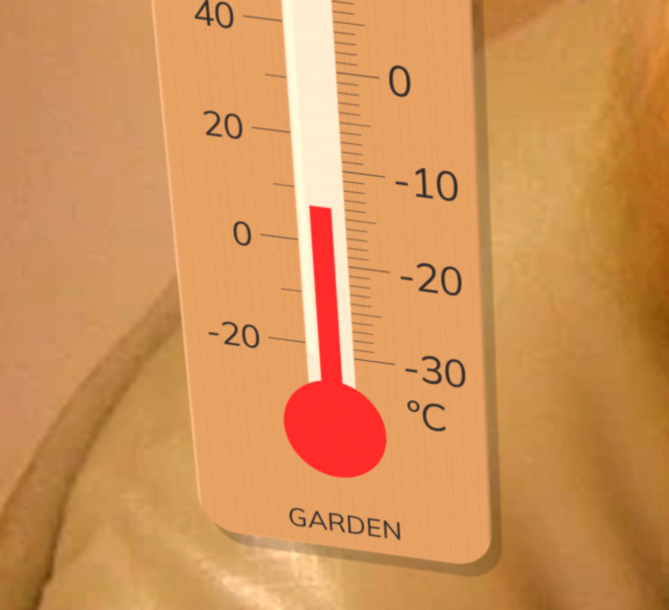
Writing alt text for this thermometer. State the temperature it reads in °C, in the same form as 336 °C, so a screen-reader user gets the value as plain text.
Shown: -14 °C
